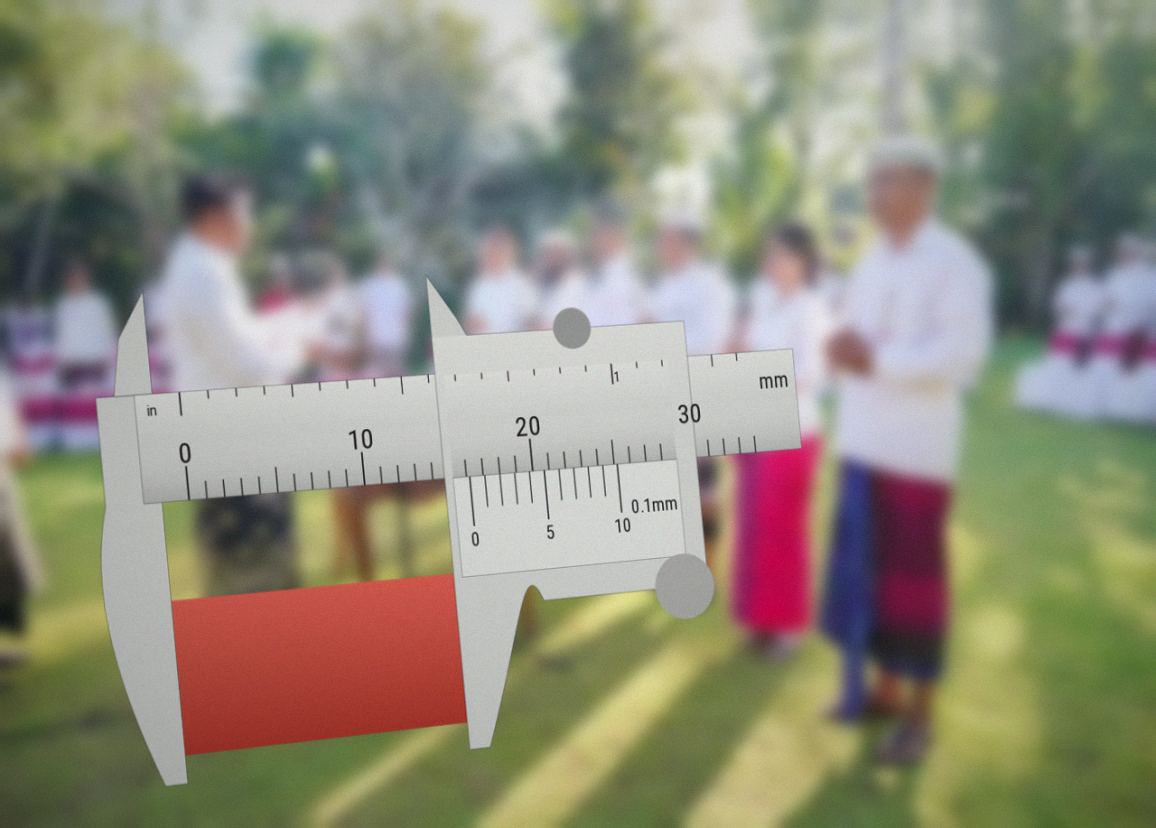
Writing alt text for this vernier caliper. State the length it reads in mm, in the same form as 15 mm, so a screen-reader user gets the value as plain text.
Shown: 16.2 mm
